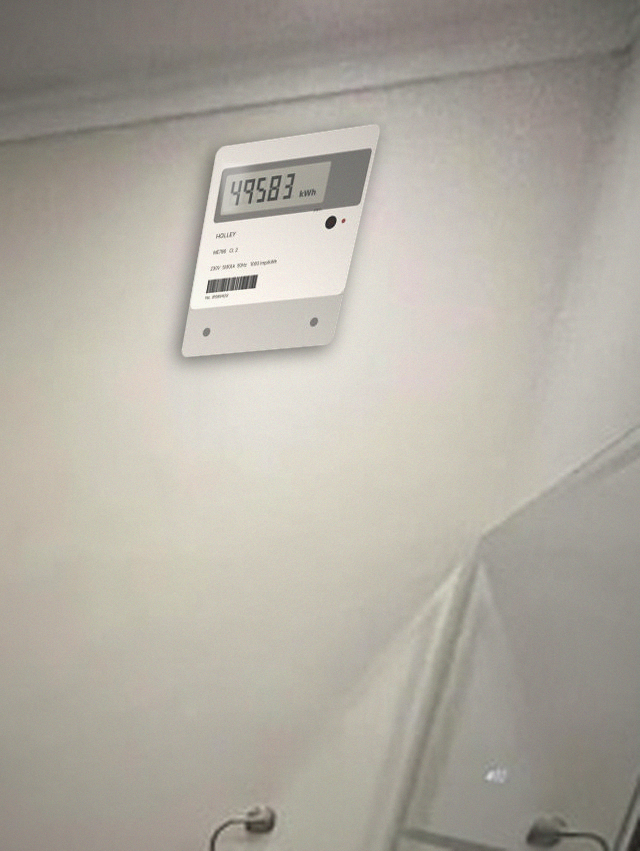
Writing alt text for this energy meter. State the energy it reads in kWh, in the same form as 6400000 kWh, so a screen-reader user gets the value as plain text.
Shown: 49583 kWh
